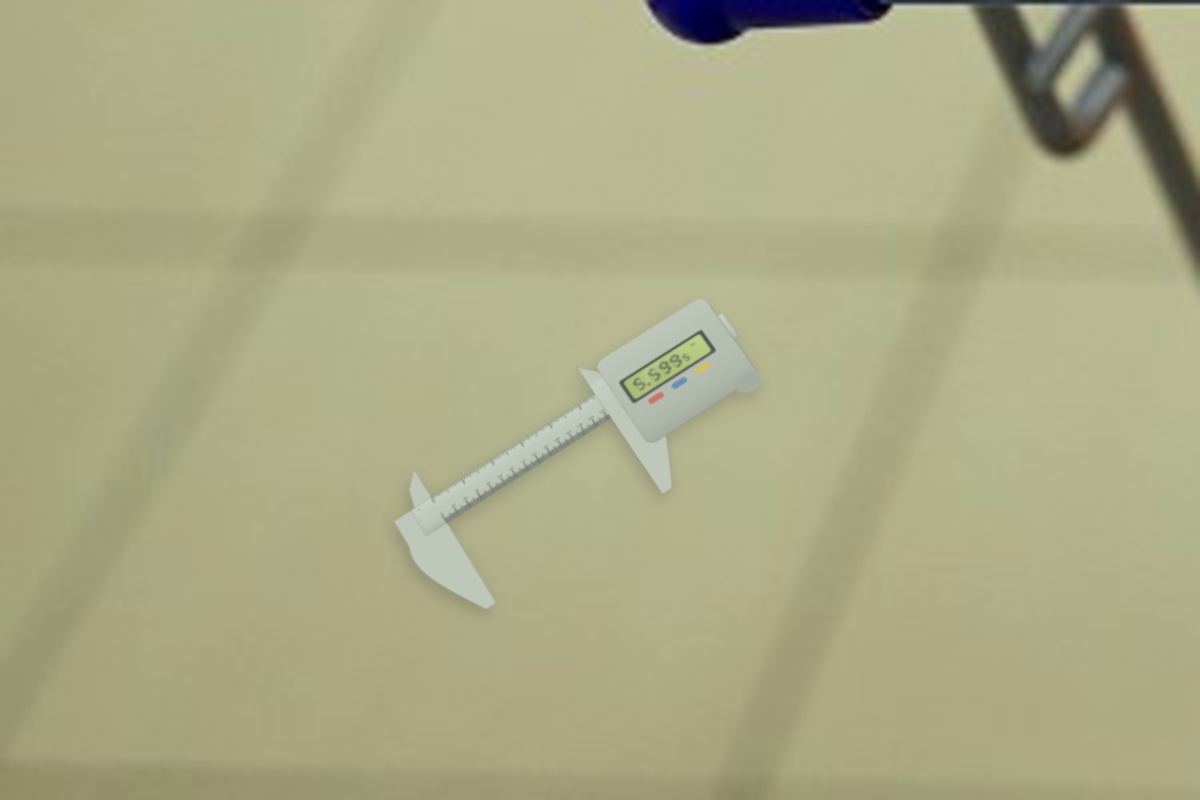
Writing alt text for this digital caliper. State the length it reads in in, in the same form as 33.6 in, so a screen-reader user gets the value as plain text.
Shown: 5.5995 in
